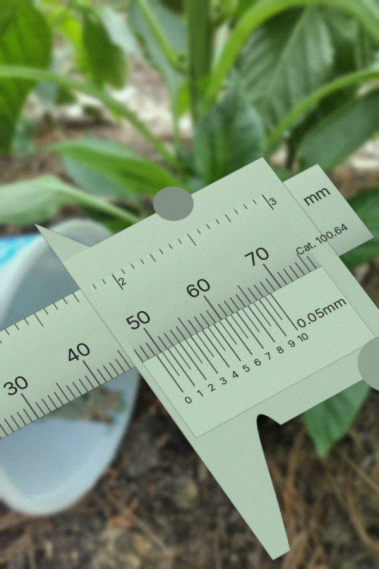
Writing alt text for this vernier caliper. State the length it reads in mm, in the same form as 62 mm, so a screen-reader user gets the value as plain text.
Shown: 49.2 mm
